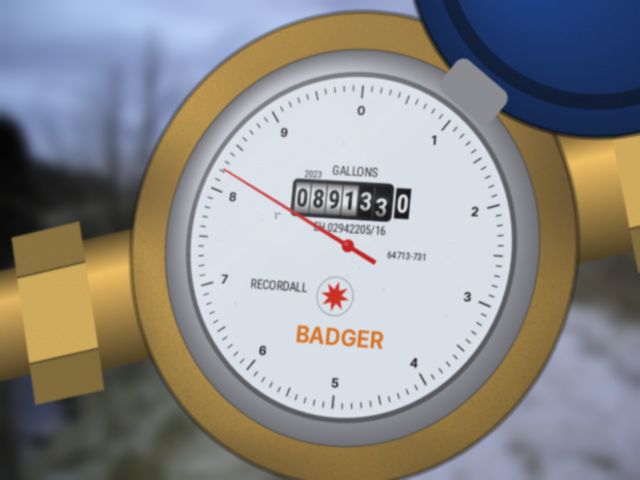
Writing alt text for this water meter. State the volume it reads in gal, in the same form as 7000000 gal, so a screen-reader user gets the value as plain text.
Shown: 891328.2 gal
